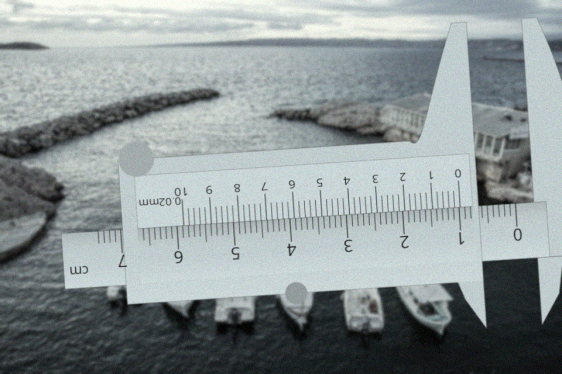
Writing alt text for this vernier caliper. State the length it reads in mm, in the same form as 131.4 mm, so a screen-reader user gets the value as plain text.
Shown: 9.8 mm
